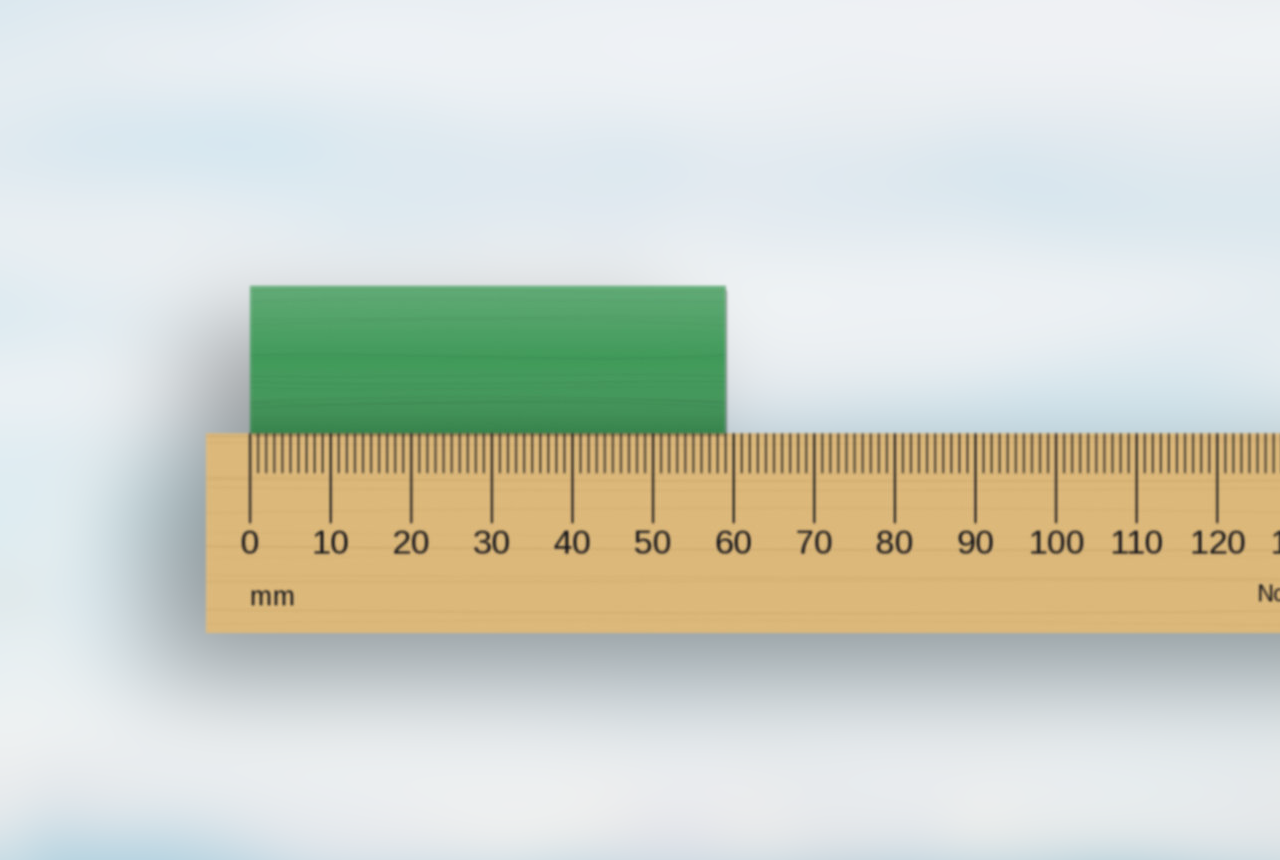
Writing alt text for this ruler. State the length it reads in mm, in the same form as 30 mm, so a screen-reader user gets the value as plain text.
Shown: 59 mm
